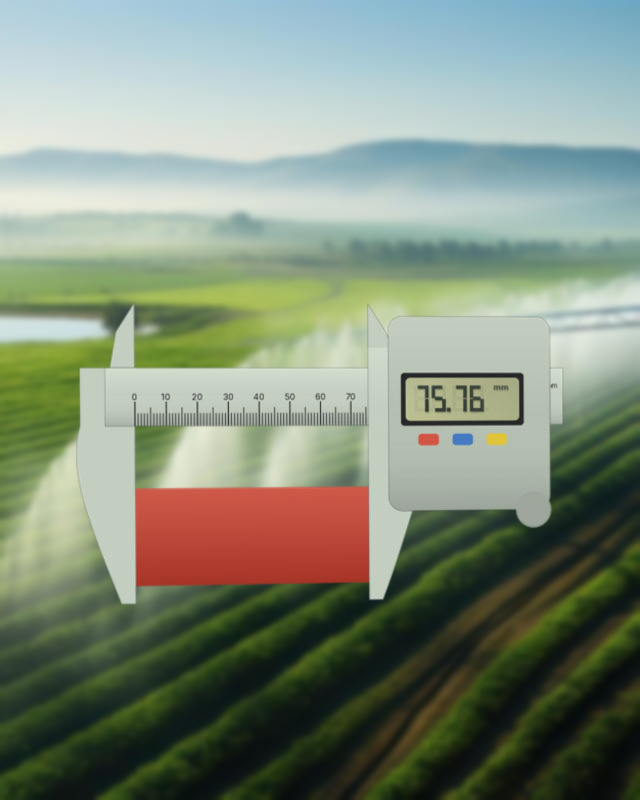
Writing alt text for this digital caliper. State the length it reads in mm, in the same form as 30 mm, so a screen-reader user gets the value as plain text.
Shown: 75.76 mm
